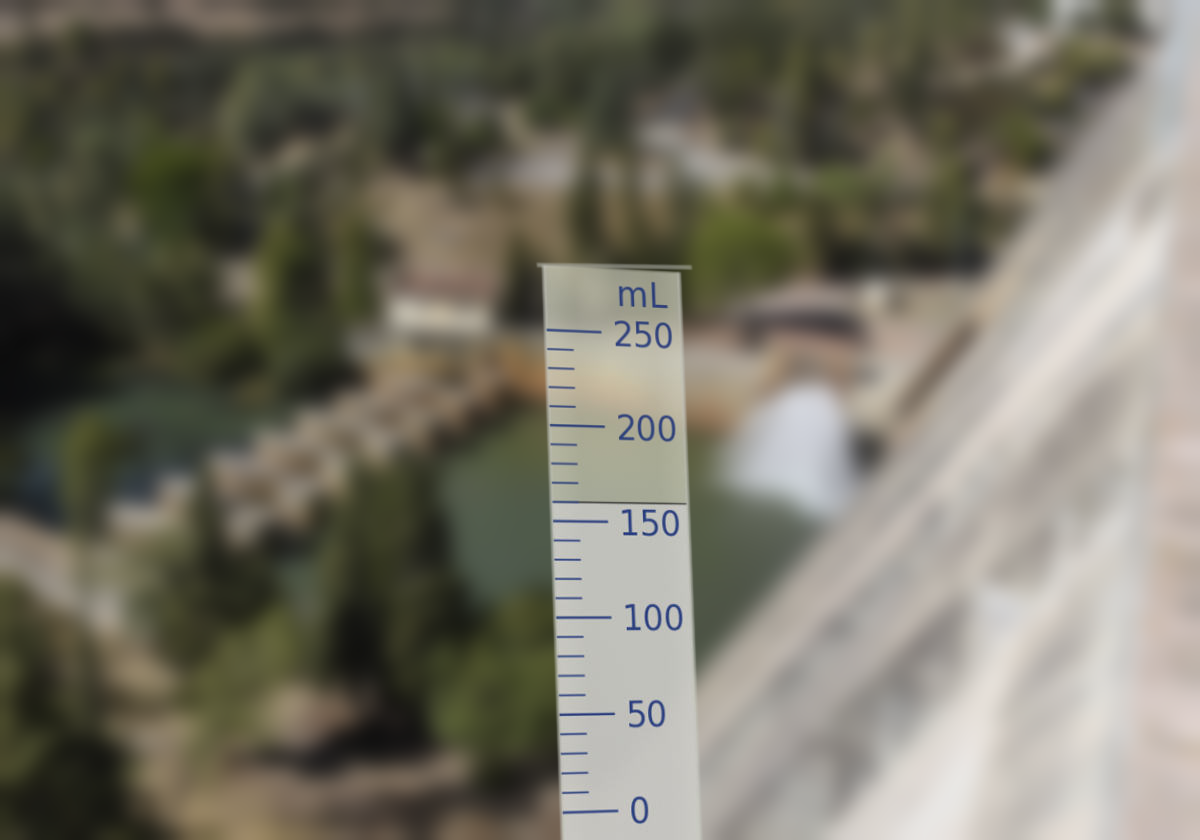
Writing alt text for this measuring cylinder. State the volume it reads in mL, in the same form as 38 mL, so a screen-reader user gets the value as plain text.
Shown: 160 mL
